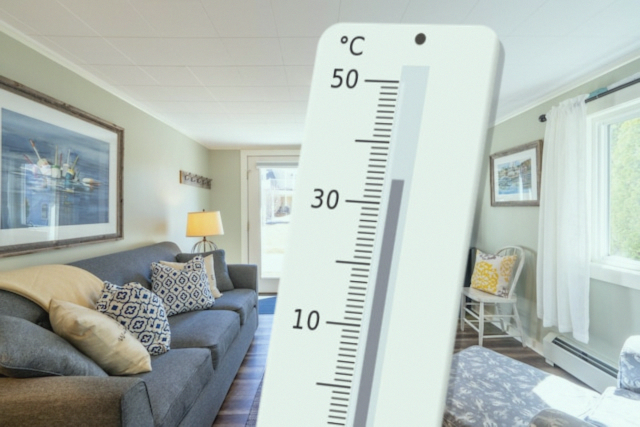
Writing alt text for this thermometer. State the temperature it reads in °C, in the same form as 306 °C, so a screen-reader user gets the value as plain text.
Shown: 34 °C
